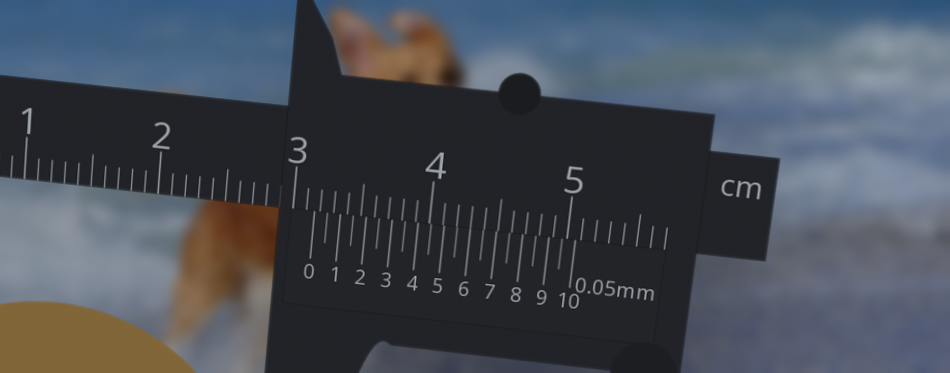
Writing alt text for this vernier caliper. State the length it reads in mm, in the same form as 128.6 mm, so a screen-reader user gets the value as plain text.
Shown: 31.6 mm
